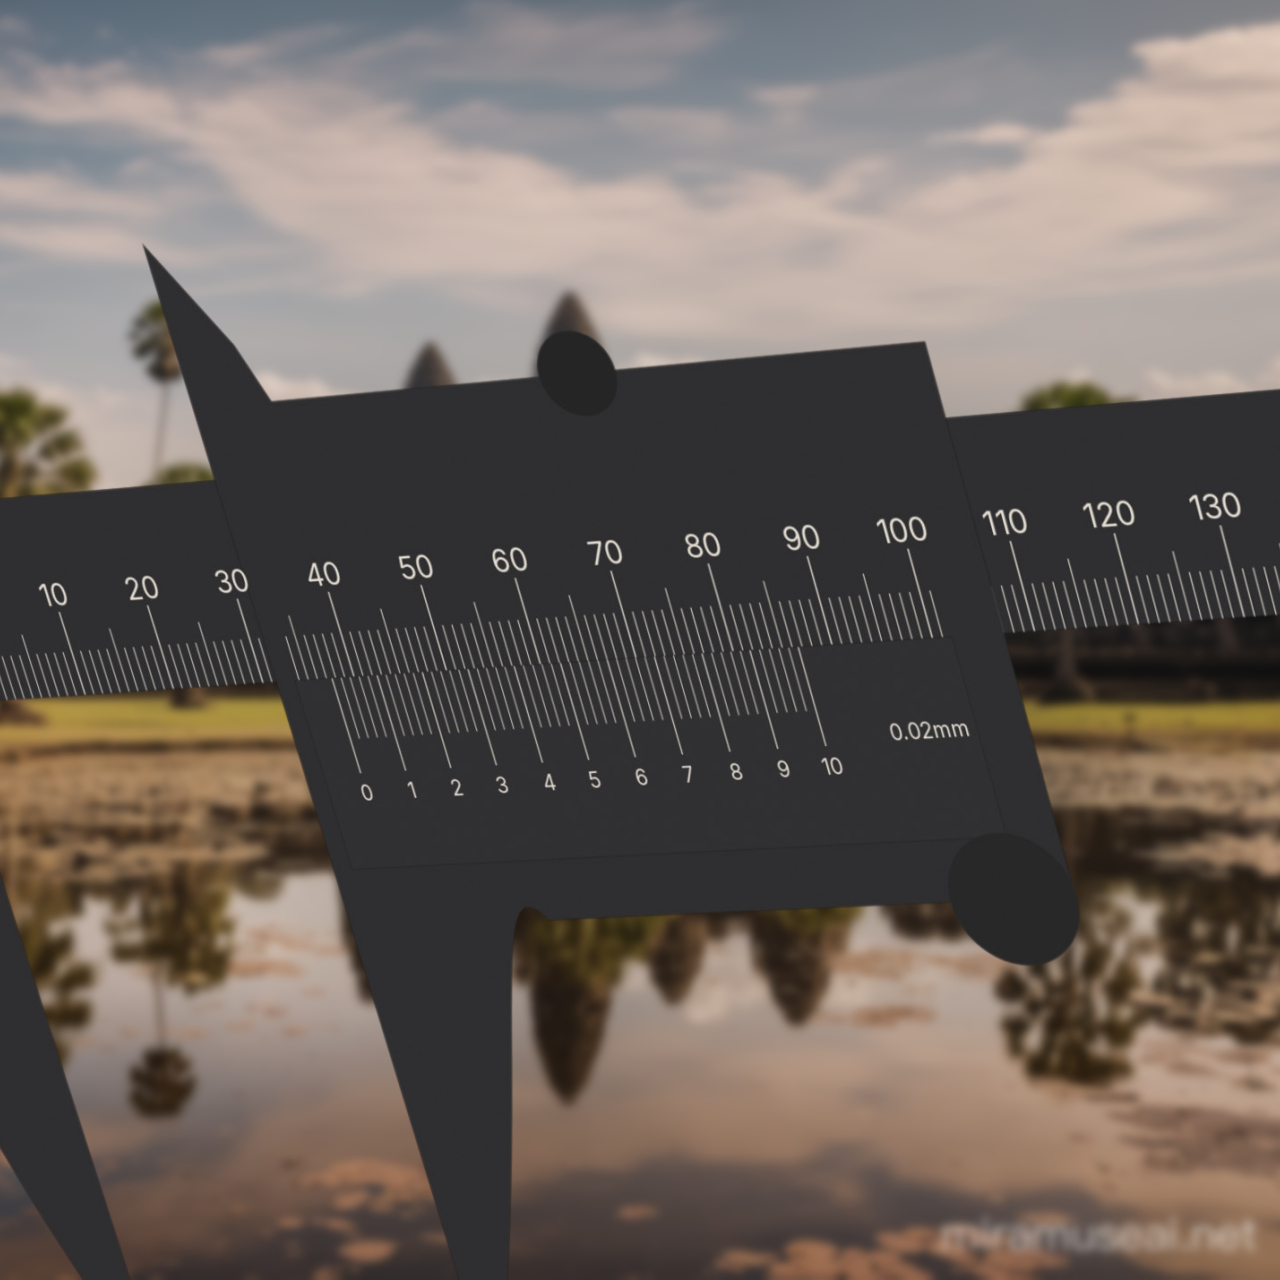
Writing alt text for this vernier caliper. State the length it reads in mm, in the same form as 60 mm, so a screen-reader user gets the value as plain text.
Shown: 37.6 mm
